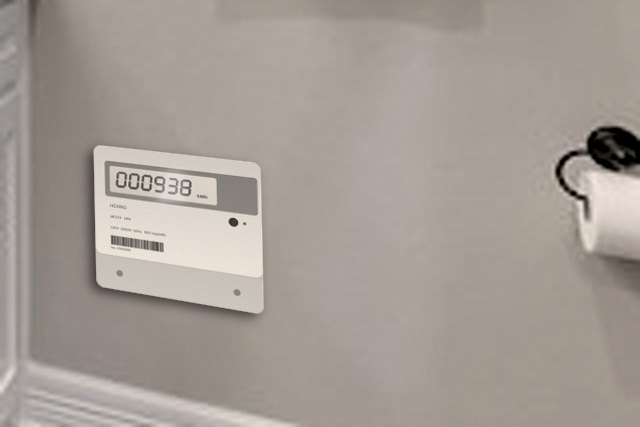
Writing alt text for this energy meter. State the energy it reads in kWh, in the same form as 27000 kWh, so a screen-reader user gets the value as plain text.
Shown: 938 kWh
